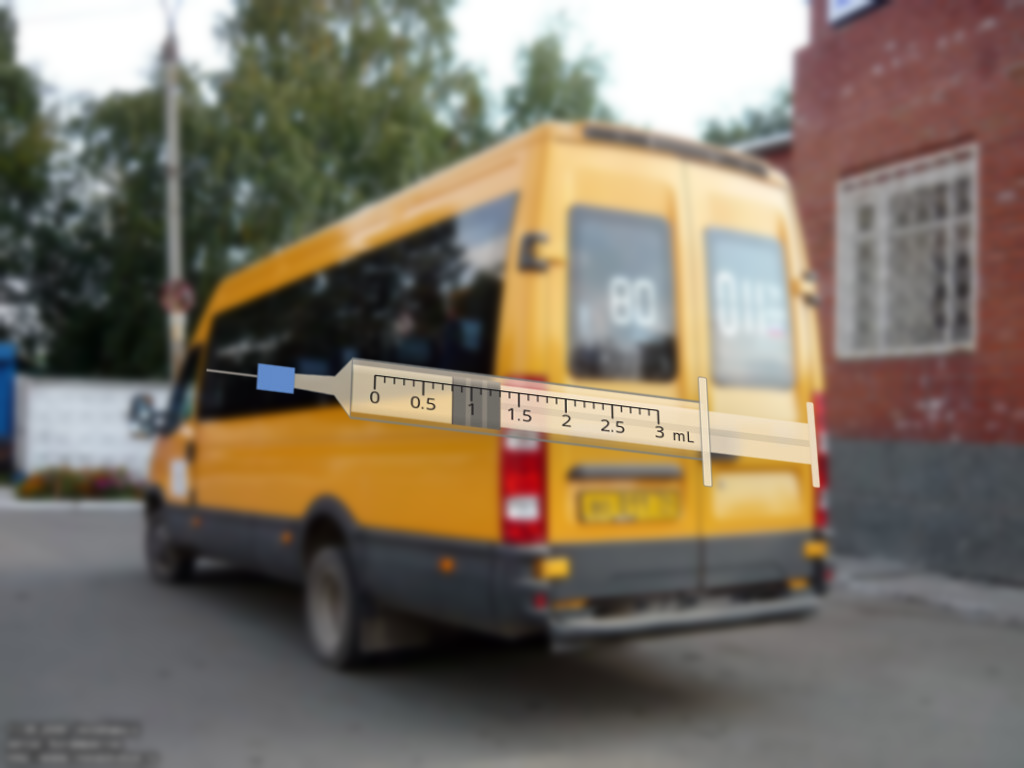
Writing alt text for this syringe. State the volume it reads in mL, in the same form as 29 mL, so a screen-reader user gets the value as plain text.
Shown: 0.8 mL
